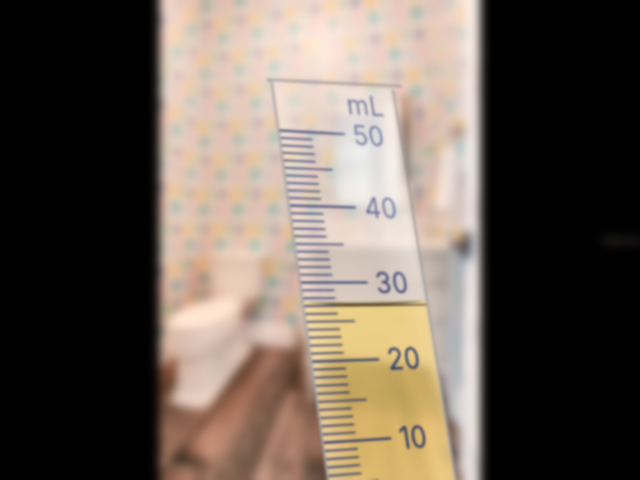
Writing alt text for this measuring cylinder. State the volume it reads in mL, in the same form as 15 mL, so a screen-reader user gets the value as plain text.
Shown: 27 mL
